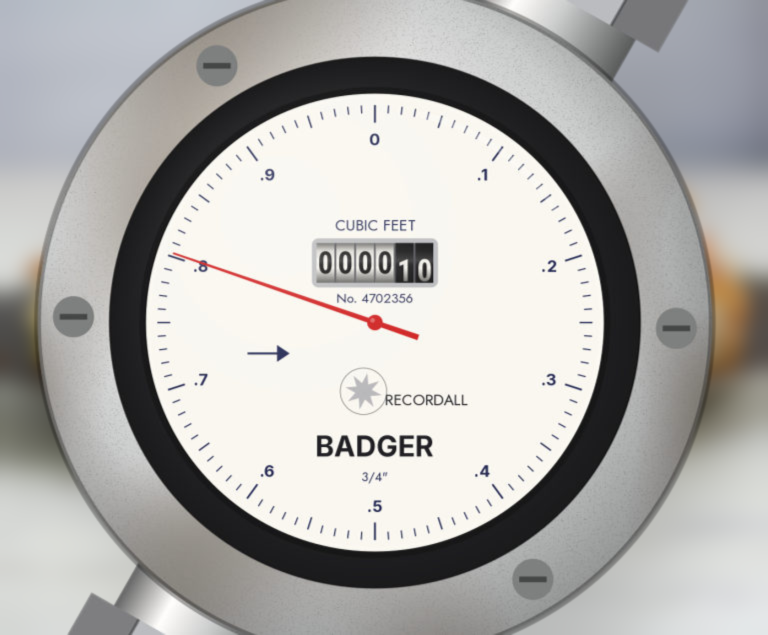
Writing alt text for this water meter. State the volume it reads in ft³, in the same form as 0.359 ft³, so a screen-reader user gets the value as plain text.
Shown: 9.80 ft³
